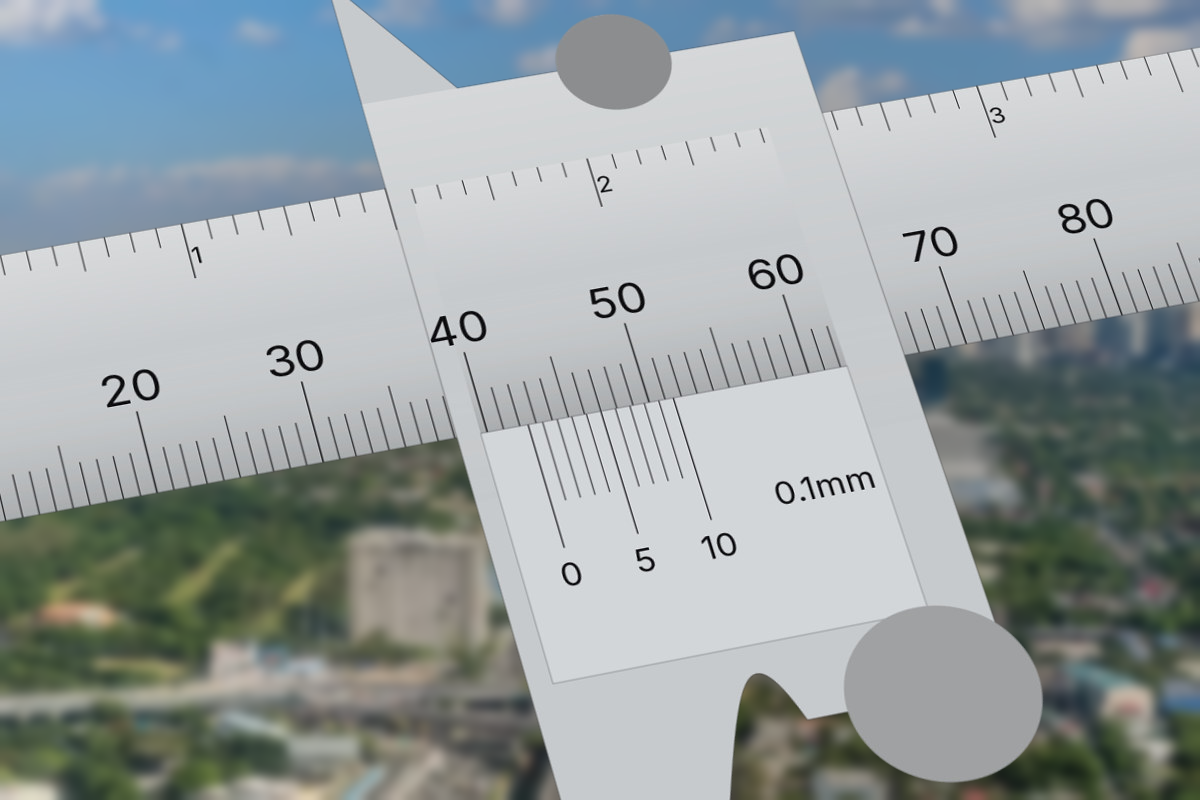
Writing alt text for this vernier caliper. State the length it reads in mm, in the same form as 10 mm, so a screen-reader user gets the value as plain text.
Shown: 42.5 mm
